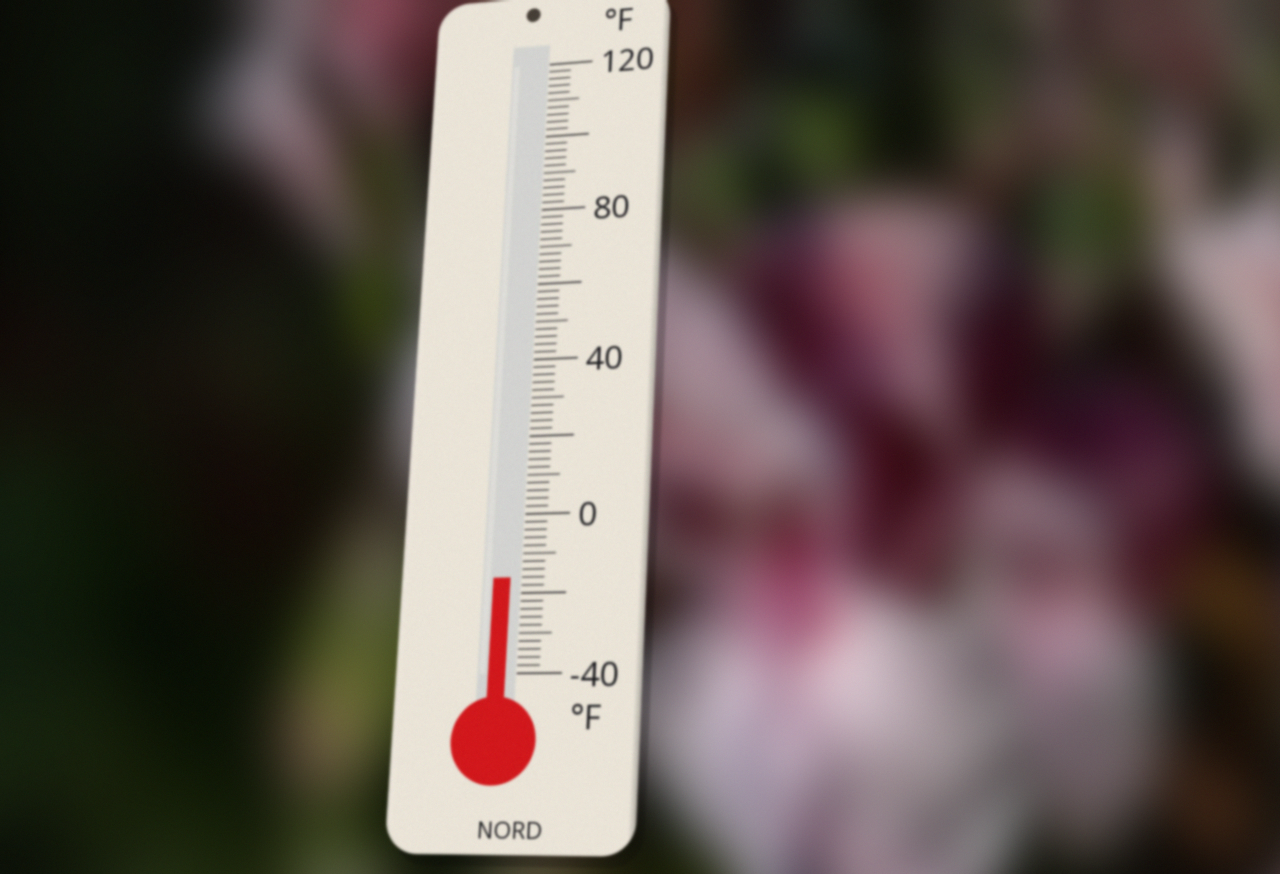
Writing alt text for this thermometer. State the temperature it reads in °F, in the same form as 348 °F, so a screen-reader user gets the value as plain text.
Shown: -16 °F
